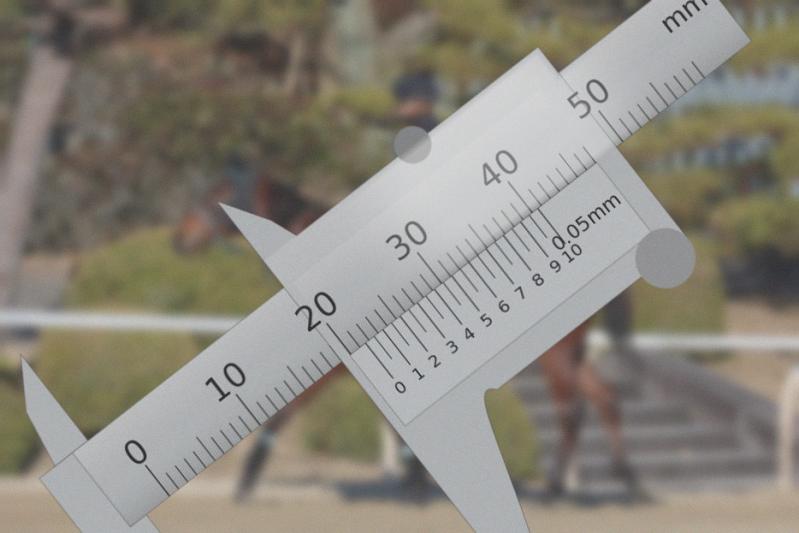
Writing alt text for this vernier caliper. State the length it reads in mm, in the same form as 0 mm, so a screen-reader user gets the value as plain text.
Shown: 21.6 mm
